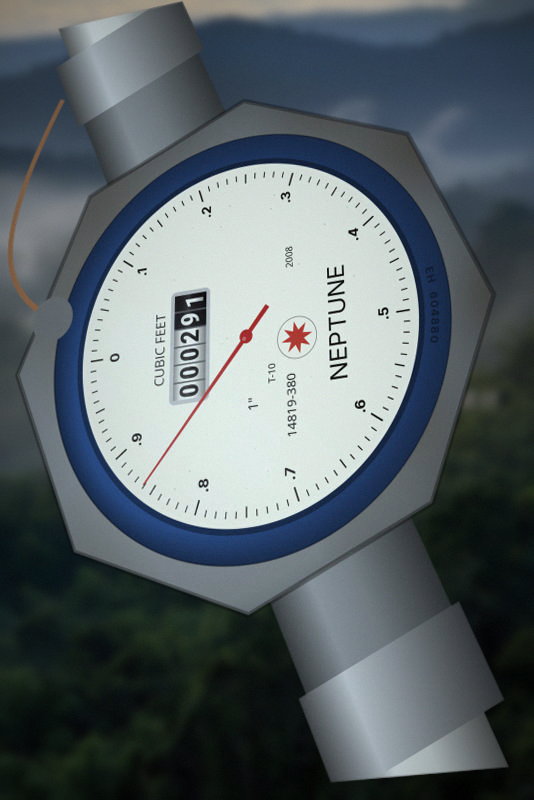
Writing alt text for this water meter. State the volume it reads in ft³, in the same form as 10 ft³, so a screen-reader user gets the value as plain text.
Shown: 290.86 ft³
